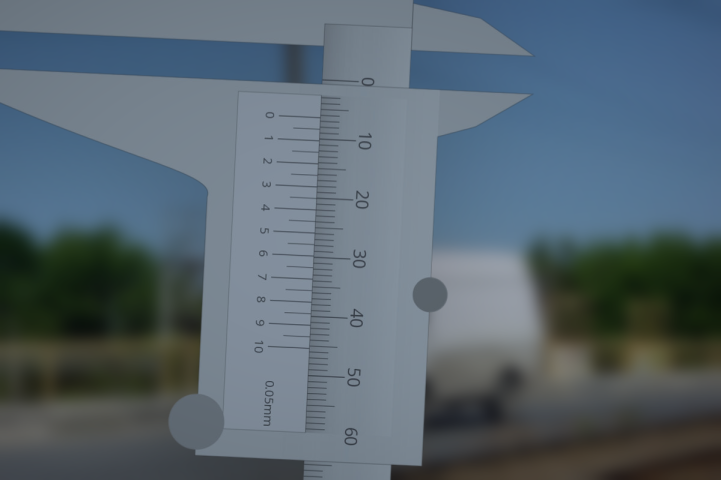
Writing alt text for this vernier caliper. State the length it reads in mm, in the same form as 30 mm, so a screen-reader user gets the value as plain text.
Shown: 6.4 mm
